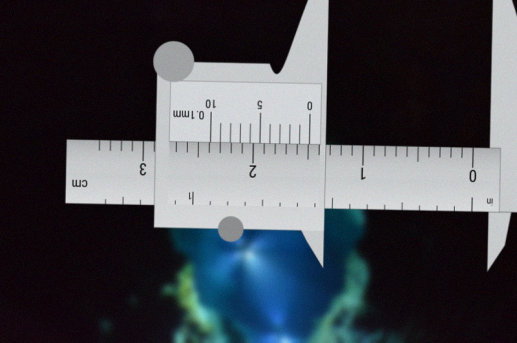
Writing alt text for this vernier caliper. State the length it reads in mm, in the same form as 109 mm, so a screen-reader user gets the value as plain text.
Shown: 14.9 mm
